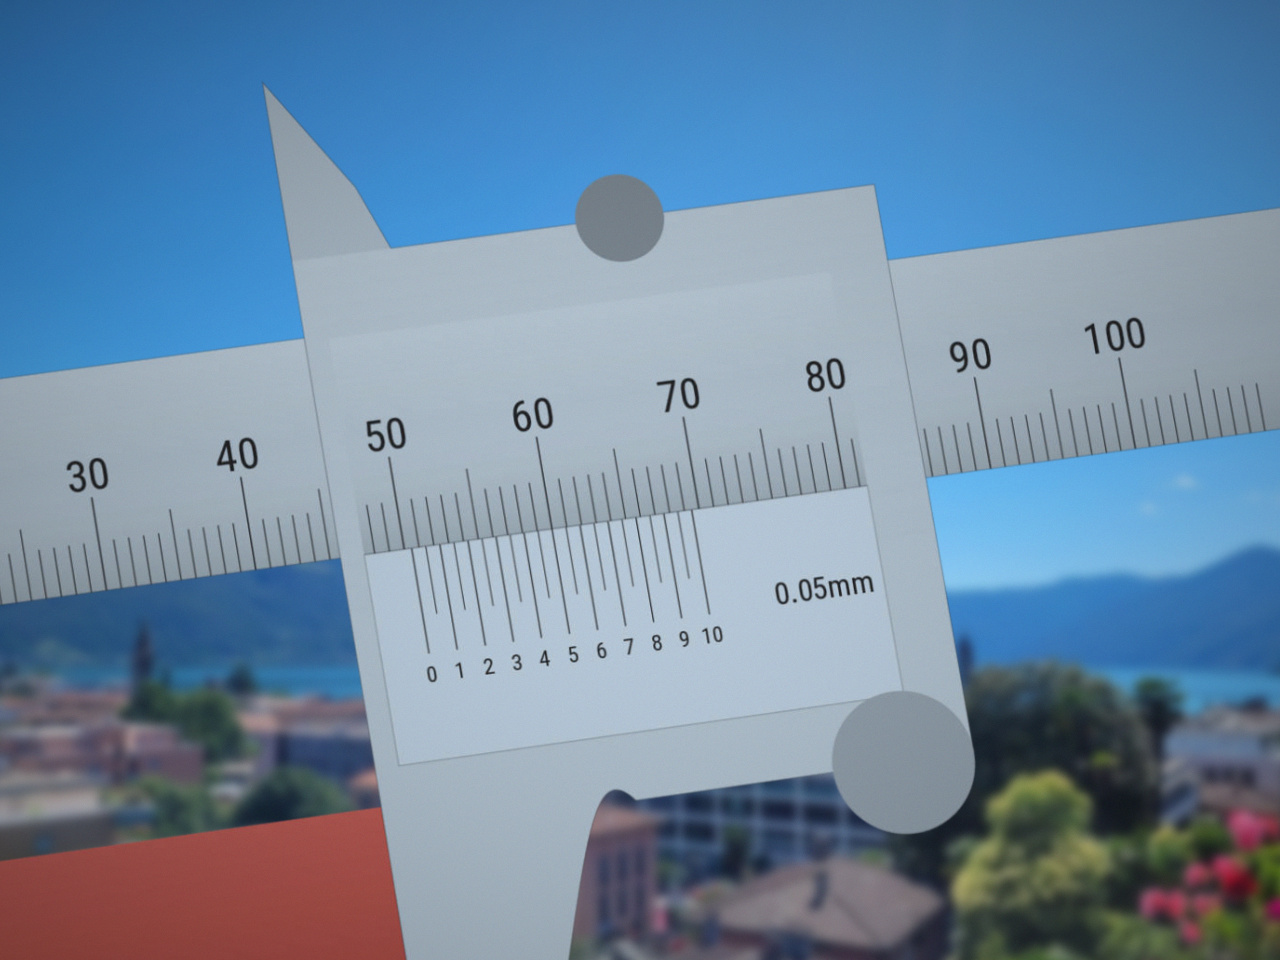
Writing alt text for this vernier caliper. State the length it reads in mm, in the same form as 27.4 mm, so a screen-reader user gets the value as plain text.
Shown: 50.5 mm
